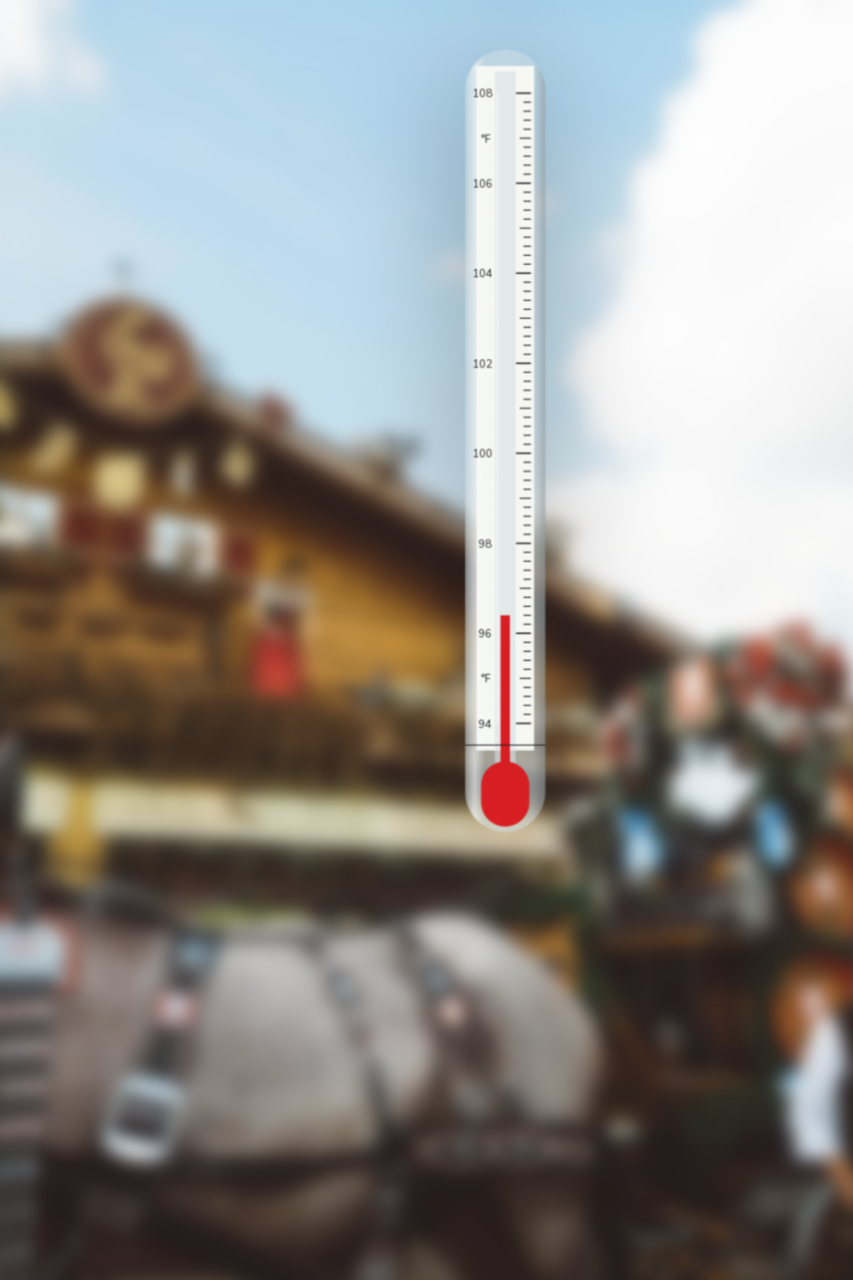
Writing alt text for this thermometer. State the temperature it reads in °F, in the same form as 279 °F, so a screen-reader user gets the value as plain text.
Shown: 96.4 °F
